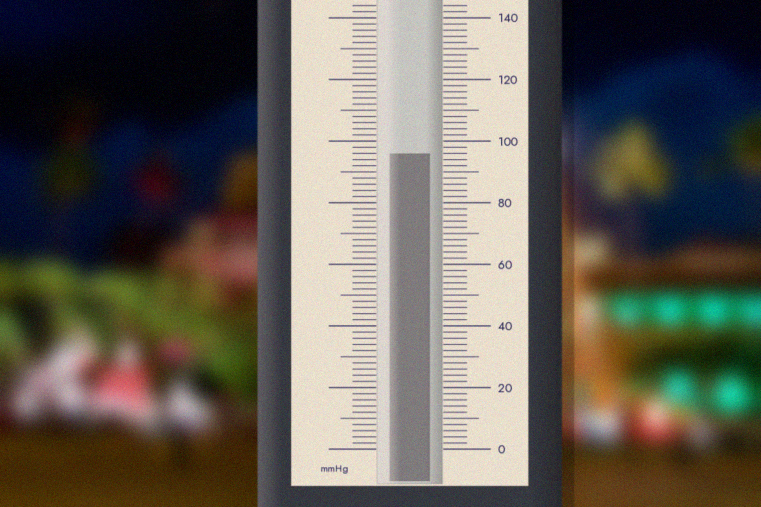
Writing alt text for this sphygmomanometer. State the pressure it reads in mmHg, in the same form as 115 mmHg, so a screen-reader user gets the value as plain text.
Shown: 96 mmHg
